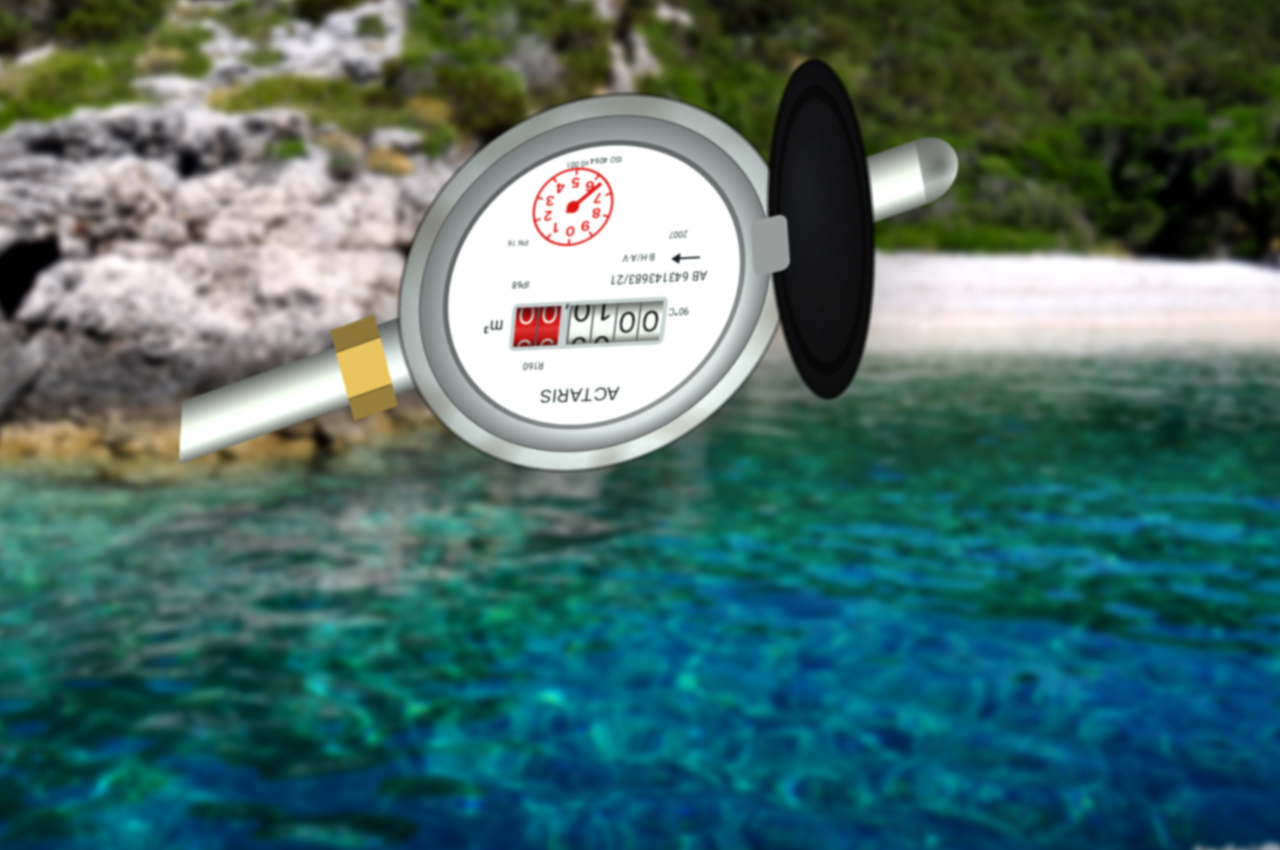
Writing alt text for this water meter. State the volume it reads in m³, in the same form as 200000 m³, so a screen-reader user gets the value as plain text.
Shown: 9.996 m³
